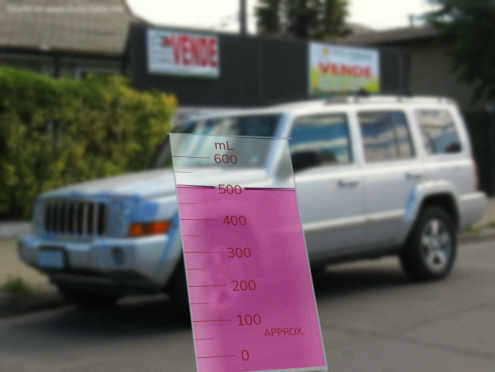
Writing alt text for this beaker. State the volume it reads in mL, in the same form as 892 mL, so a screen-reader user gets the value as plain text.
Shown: 500 mL
